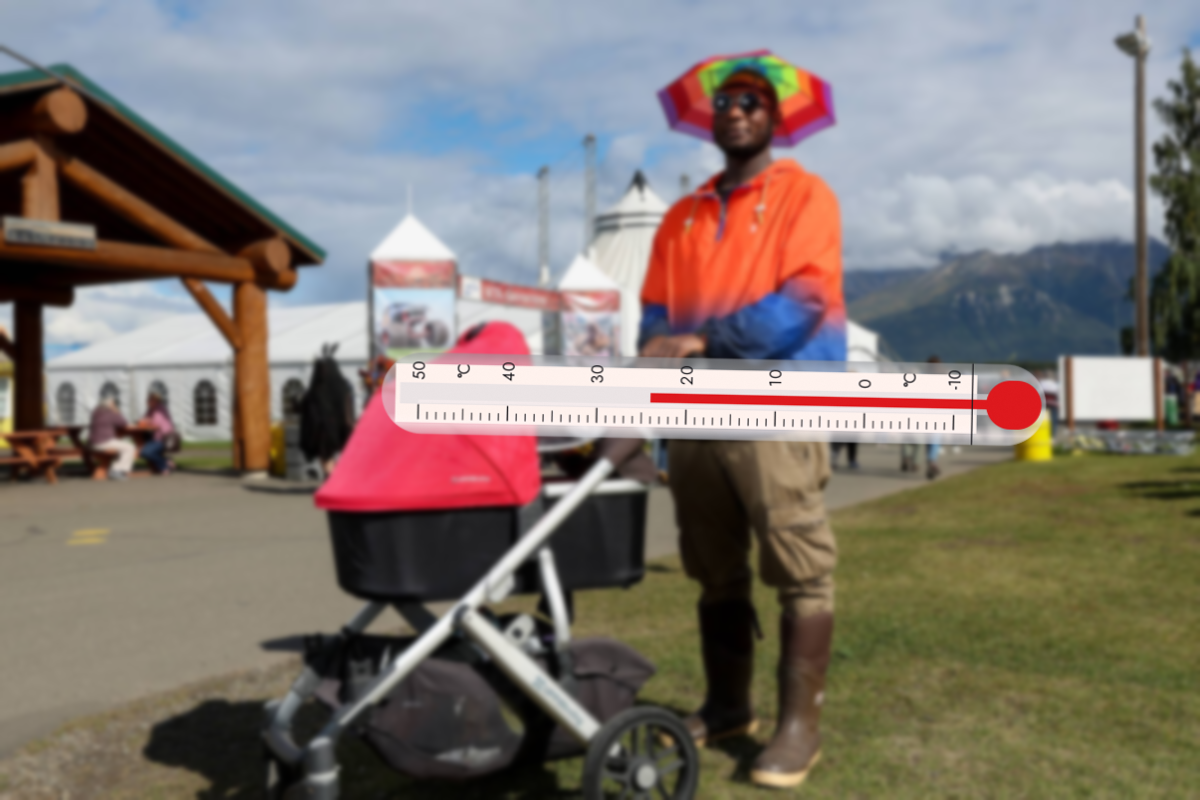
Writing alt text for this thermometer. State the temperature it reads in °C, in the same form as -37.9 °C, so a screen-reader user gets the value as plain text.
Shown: 24 °C
